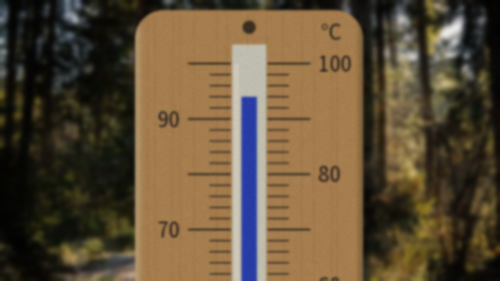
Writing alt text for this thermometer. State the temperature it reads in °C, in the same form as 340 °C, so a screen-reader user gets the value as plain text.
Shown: 94 °C
